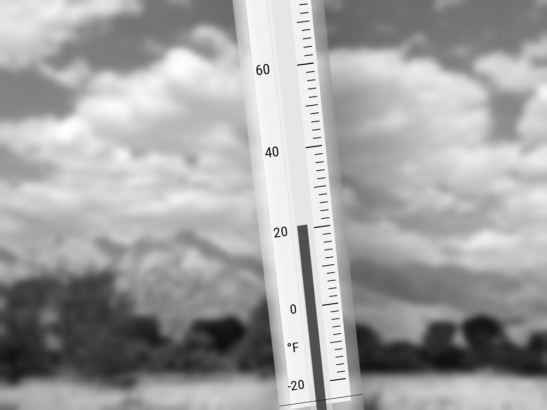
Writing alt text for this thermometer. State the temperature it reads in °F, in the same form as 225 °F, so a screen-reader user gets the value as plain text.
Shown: 21 °F
